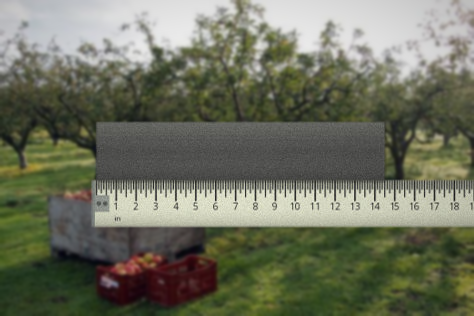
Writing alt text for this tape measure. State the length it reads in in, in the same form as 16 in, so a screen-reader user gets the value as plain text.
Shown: 14.5 in
